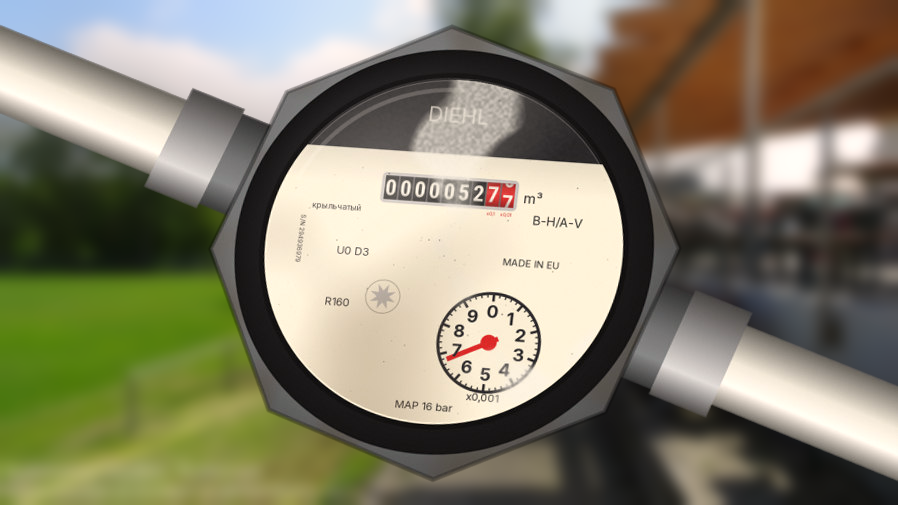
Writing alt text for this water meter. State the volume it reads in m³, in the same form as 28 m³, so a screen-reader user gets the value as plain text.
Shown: 52.766 m³
